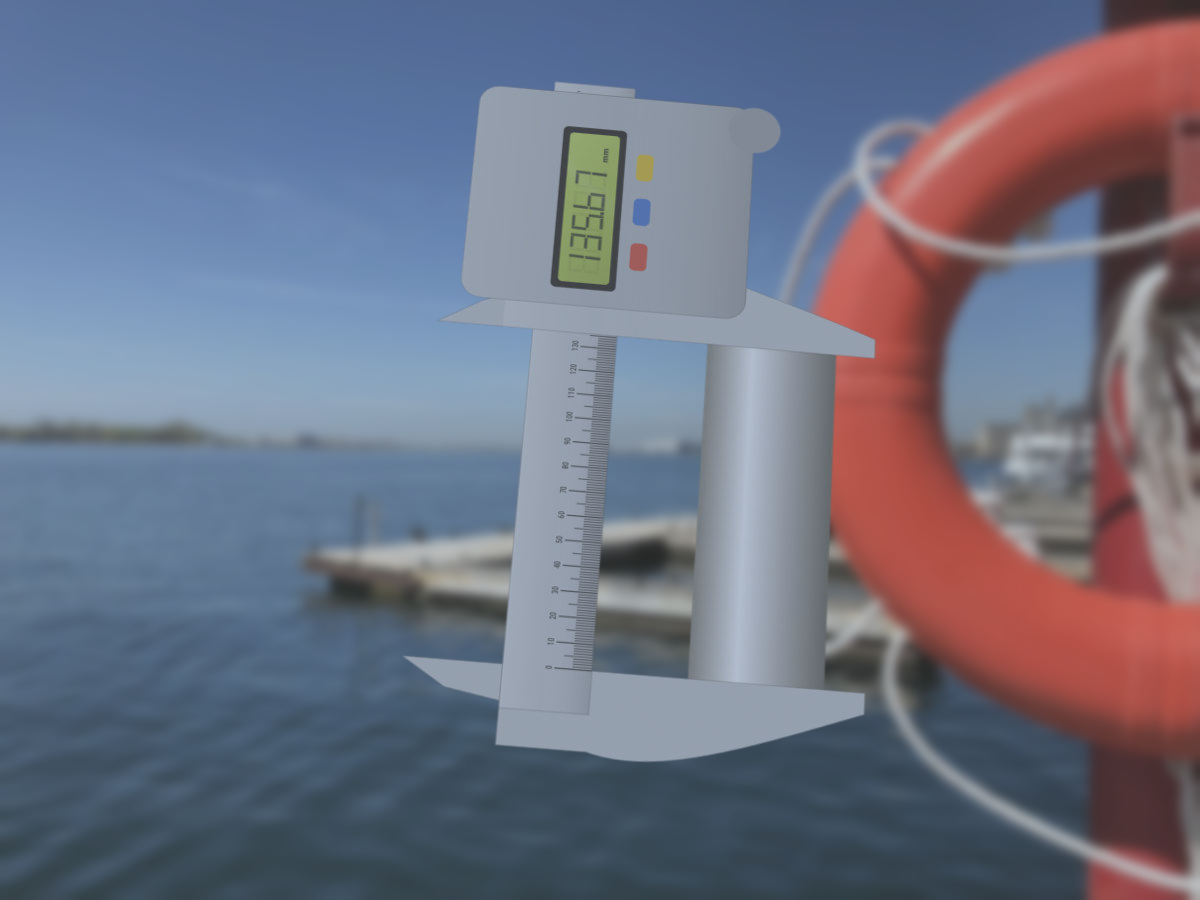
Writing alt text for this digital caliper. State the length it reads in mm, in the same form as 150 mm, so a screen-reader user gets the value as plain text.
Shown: 135.67 mm
